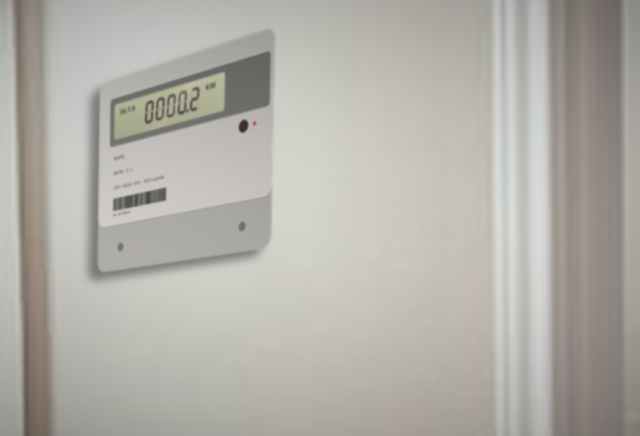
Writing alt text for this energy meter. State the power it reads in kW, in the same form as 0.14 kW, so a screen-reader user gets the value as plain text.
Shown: 0.2 kW
